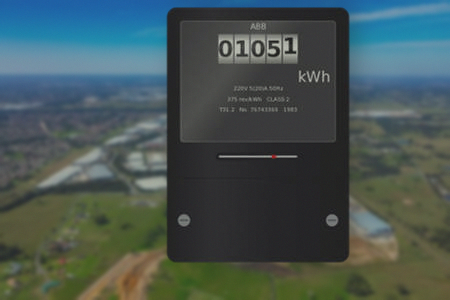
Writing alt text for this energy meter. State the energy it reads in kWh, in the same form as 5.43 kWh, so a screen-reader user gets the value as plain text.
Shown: 1051 kWh
